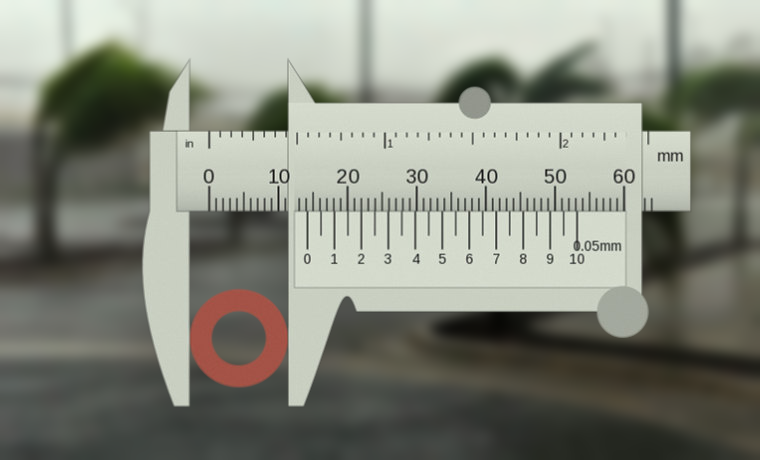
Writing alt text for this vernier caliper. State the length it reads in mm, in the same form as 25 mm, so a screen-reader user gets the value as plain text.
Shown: 14.2 mm
